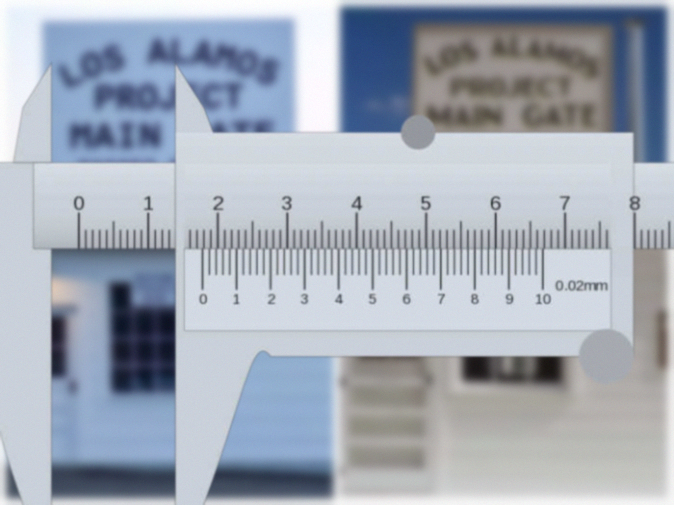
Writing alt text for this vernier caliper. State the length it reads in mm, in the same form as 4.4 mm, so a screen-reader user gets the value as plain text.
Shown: 17.8 mm
